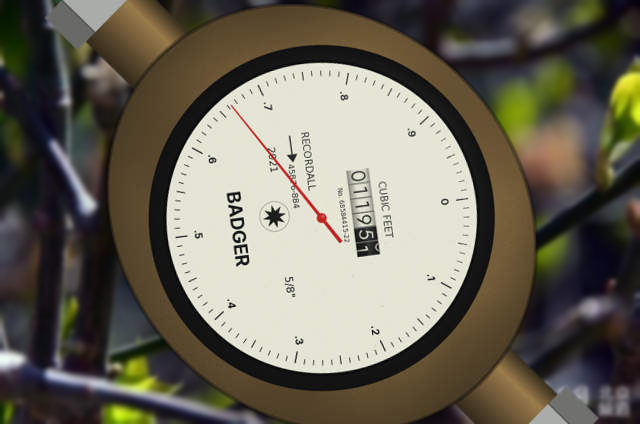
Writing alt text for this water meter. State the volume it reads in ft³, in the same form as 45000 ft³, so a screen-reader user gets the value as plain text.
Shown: 11950.66 ft³
